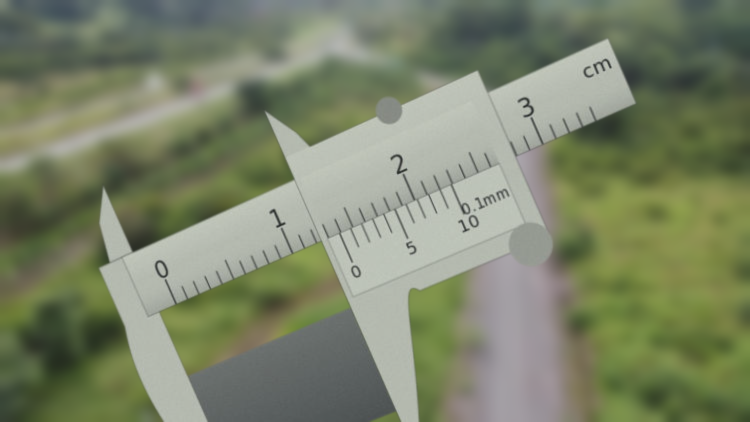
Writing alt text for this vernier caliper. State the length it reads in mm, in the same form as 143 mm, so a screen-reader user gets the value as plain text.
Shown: 13.9 mm
